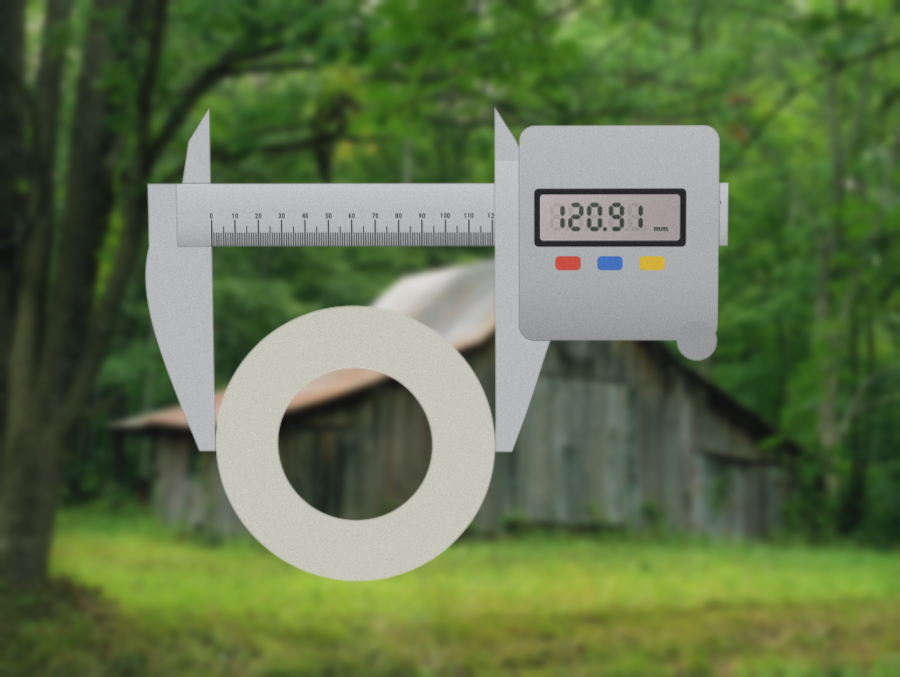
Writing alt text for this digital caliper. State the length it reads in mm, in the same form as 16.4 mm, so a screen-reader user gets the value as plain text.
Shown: 120.91 mm
